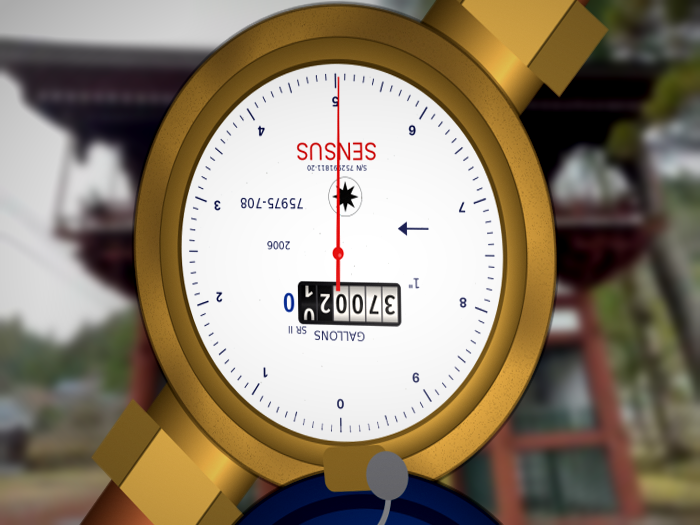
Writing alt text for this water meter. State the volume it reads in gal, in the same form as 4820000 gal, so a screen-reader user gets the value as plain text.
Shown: 3700205.0 gal
